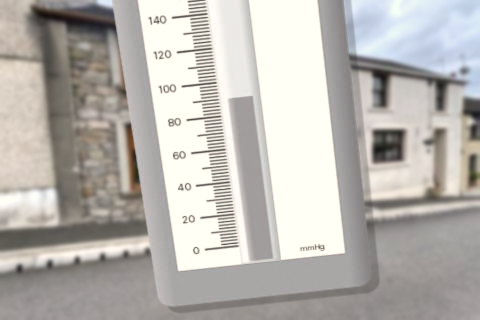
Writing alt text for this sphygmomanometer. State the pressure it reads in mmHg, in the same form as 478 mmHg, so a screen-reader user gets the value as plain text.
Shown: 90 mmHg
